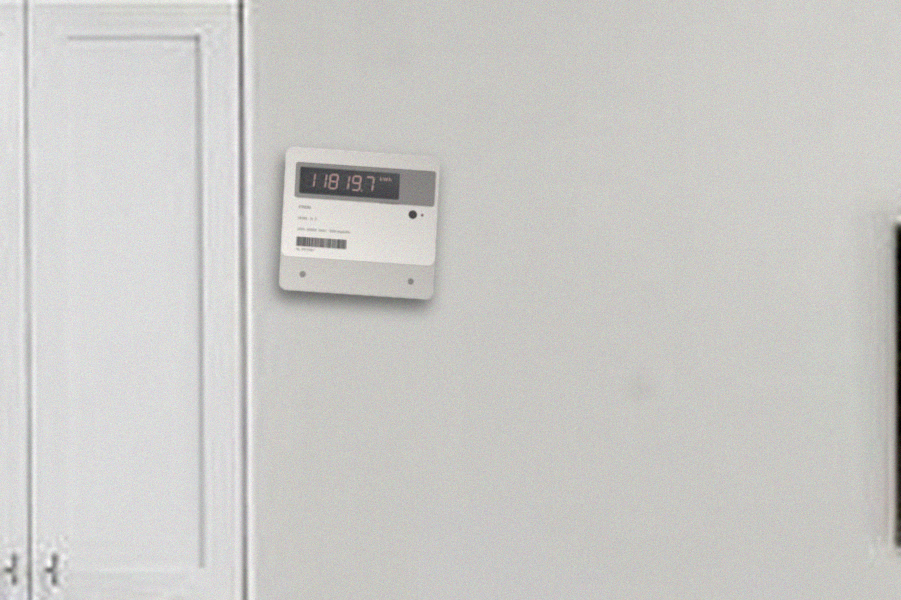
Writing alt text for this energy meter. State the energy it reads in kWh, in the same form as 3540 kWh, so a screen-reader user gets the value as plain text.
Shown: 11819.7 kWh
